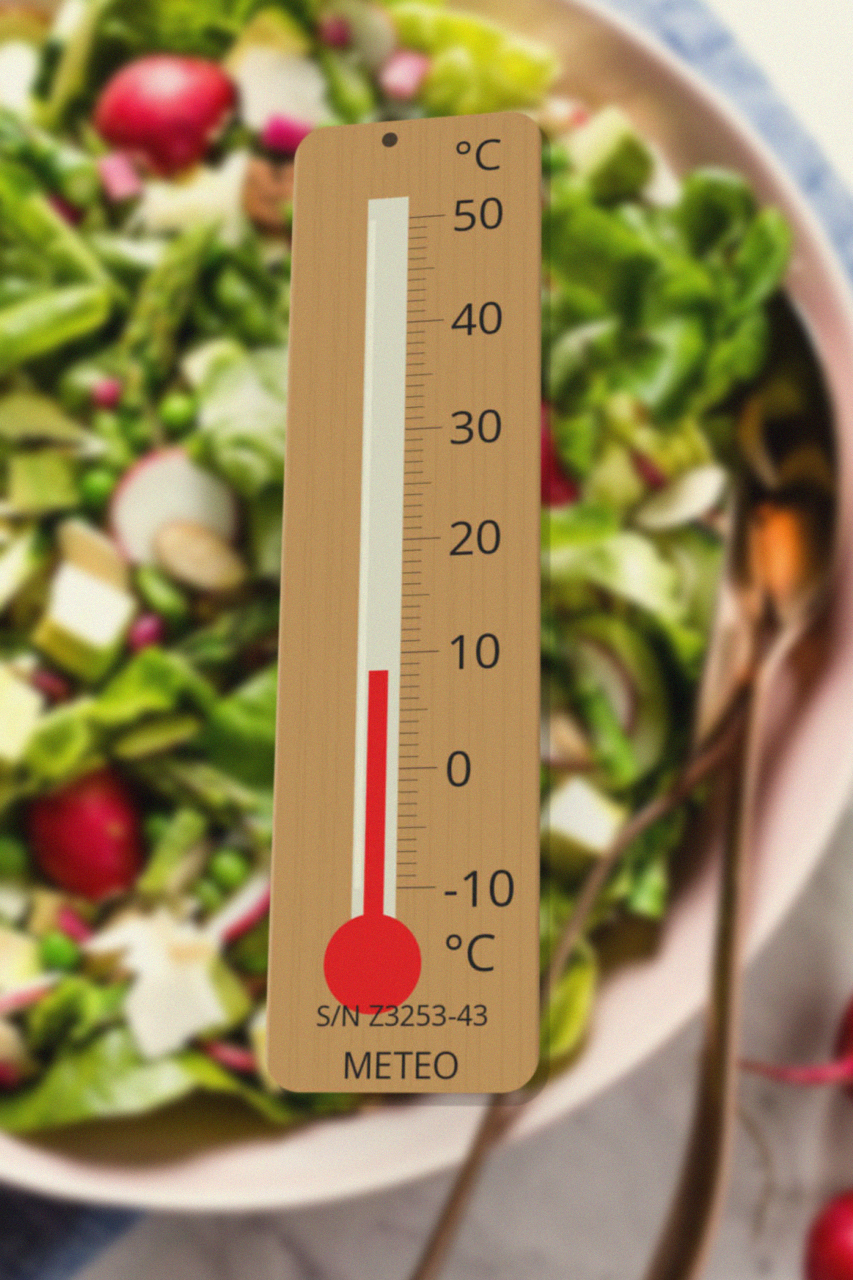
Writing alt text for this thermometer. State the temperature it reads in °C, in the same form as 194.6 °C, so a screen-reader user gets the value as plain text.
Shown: 8.5 °C
